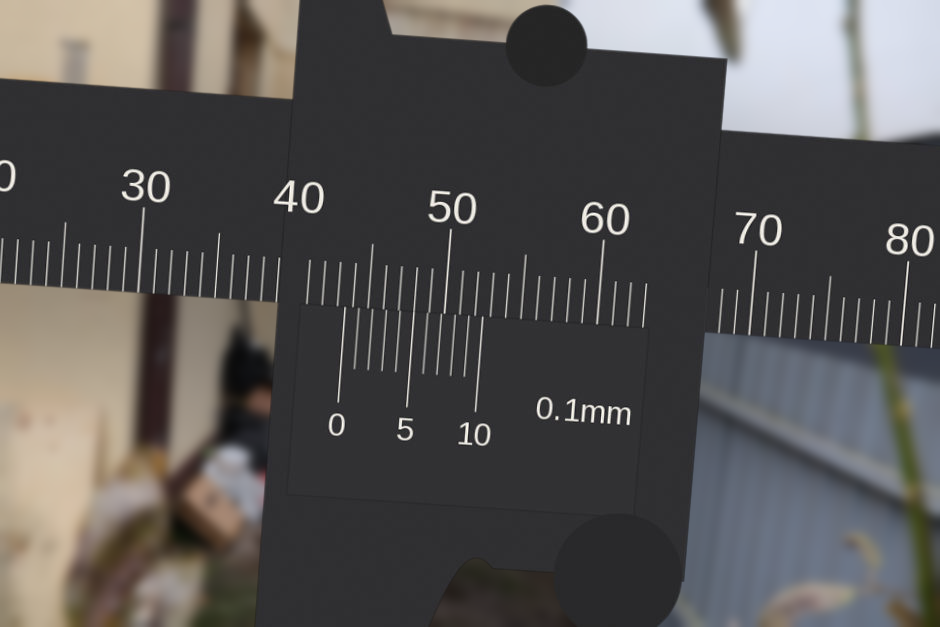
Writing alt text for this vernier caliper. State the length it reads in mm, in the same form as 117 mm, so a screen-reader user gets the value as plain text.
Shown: 43.5 mm
